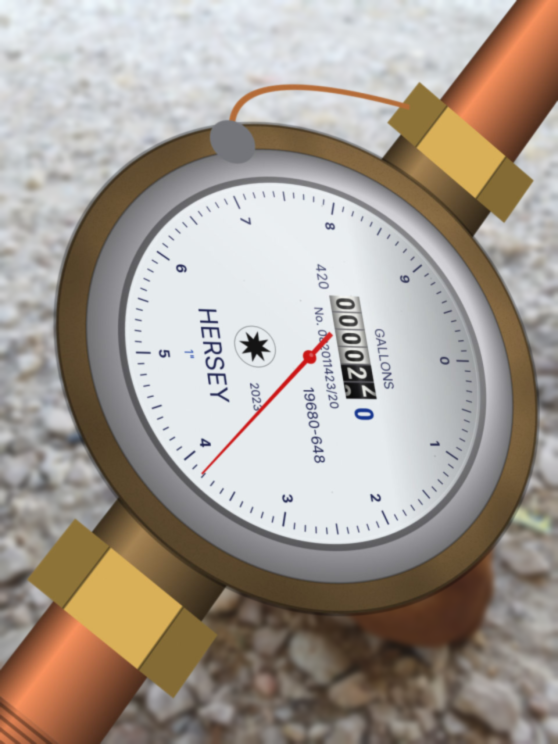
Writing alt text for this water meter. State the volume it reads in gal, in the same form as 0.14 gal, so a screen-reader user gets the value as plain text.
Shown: 223.8 gal
